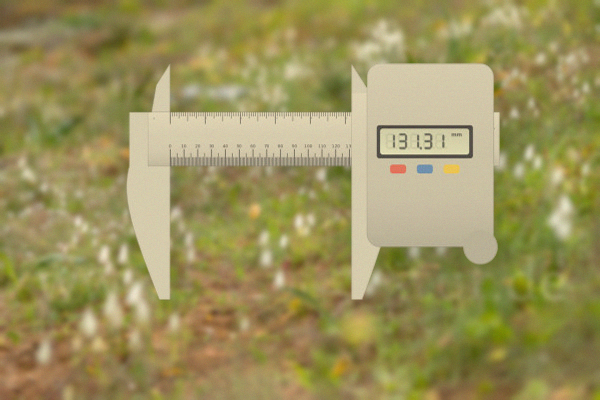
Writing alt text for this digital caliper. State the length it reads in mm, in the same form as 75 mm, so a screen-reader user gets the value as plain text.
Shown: 131.31 mm
